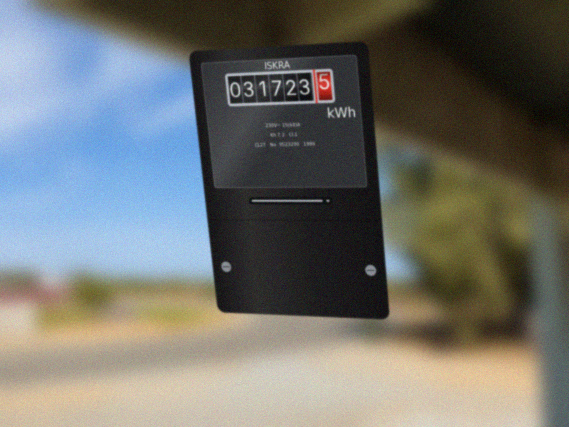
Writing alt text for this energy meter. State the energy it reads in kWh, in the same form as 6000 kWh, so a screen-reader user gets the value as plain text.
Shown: 31723.5 kWh
